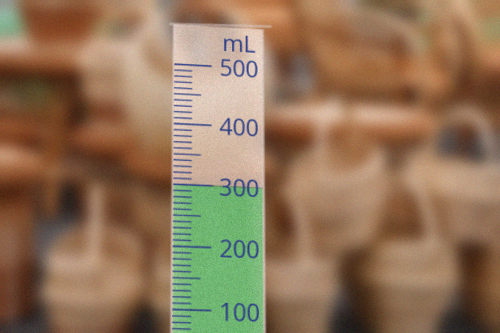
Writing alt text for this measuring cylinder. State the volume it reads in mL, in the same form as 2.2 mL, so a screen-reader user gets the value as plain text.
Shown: 300 mL
